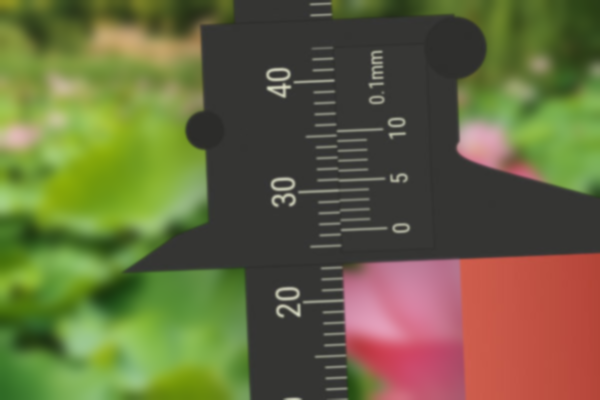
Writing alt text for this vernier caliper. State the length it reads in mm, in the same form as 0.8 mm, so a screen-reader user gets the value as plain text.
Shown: 26.4 mm
